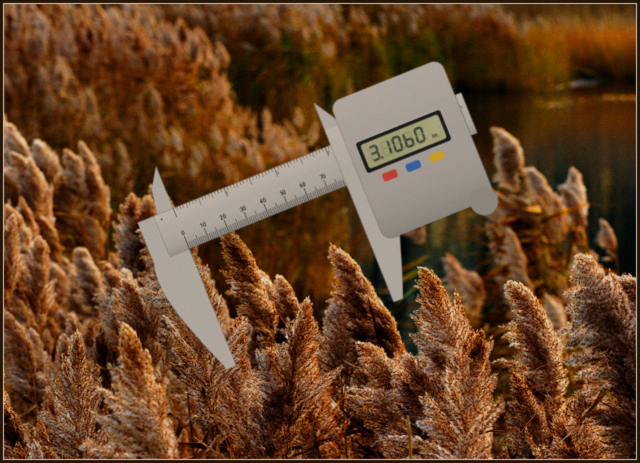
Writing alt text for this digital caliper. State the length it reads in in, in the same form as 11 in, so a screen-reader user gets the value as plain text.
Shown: 3.1060 in
